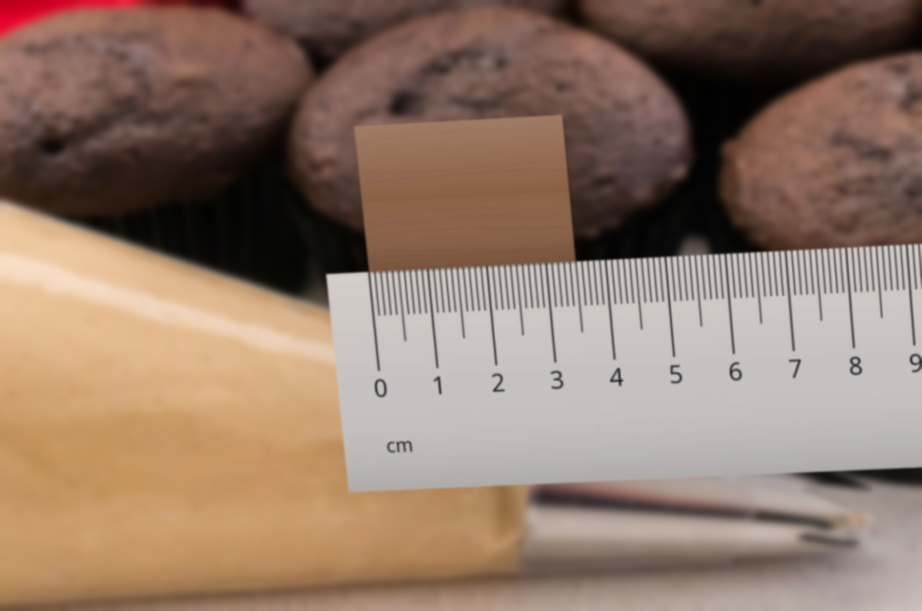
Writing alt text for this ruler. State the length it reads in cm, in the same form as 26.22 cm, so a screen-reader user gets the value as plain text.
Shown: 3.5 cm
